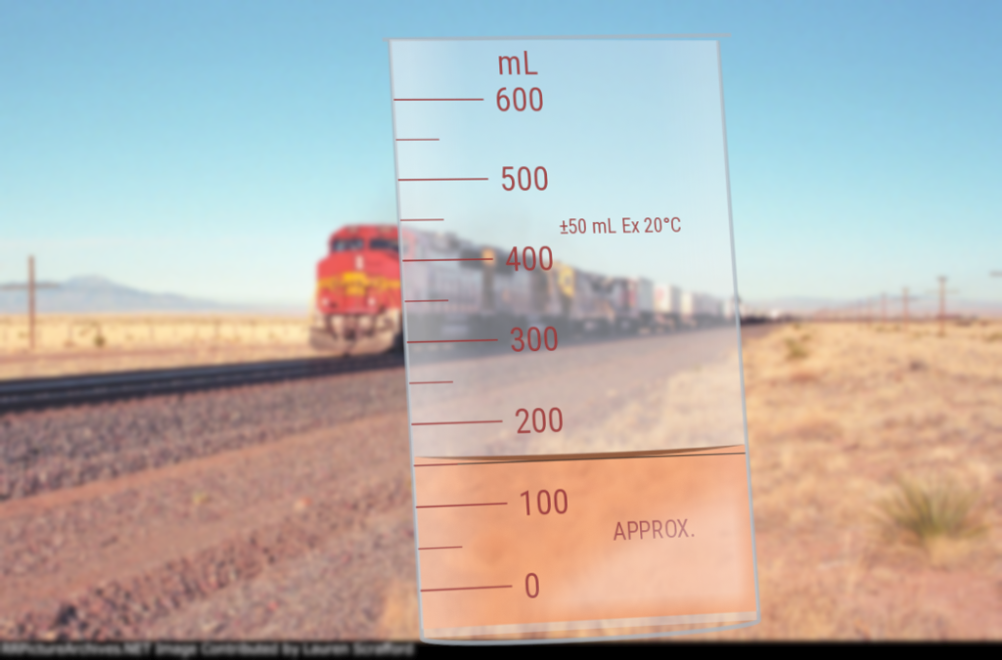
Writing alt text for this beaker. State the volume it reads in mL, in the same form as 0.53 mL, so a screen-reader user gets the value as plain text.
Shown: 150 mL
